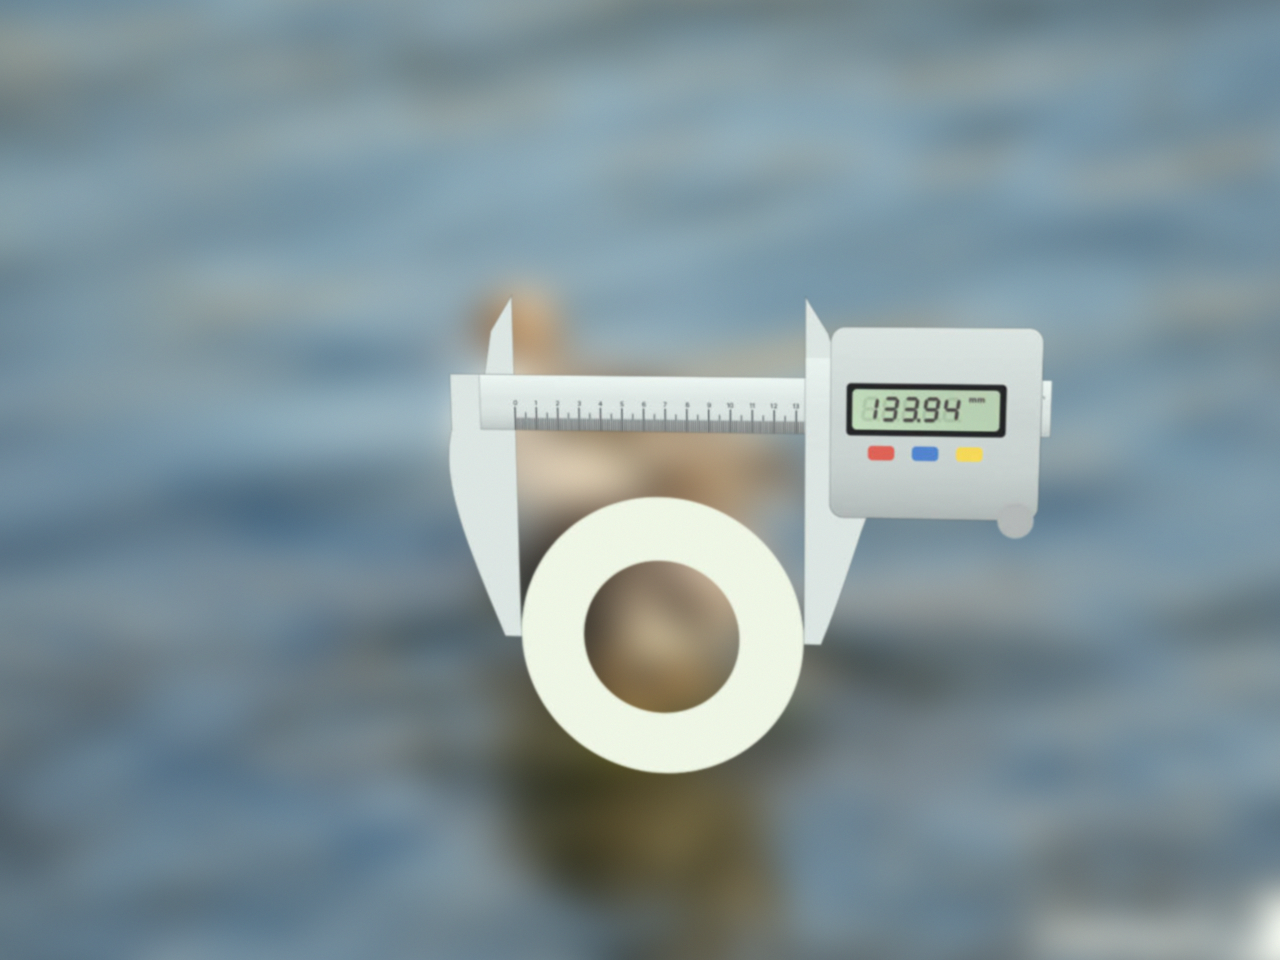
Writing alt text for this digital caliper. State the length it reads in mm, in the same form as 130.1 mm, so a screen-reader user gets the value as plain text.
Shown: 133.94 mm
